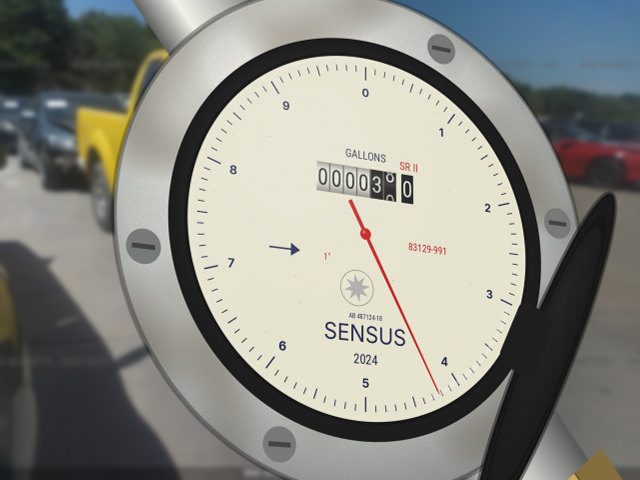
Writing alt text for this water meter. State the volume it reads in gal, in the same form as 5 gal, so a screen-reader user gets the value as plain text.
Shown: 384.2 gal
